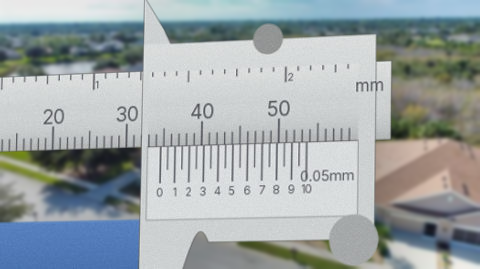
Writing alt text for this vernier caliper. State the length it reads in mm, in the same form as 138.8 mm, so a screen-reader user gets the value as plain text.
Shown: 34.6 mm
